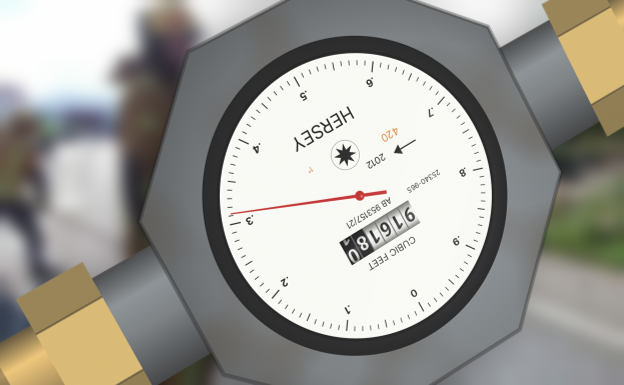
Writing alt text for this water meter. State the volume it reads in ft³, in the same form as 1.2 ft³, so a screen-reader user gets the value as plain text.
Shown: 916180.31 ft³
